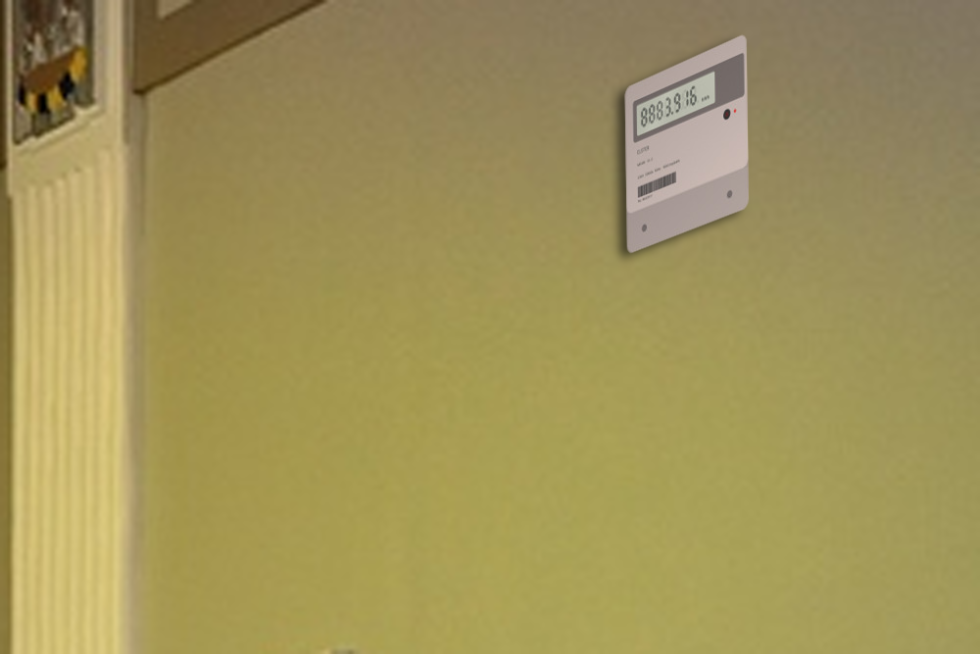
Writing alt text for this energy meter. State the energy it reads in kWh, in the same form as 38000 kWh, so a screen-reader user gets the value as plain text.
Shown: 8883.916 kWh
